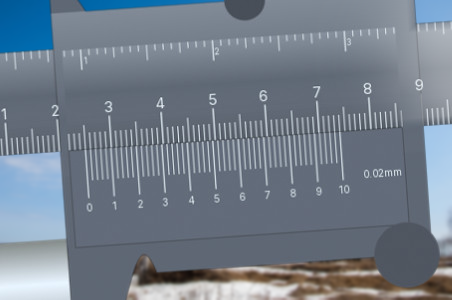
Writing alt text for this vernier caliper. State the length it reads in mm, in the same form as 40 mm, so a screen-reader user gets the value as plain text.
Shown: 25.0 mm
